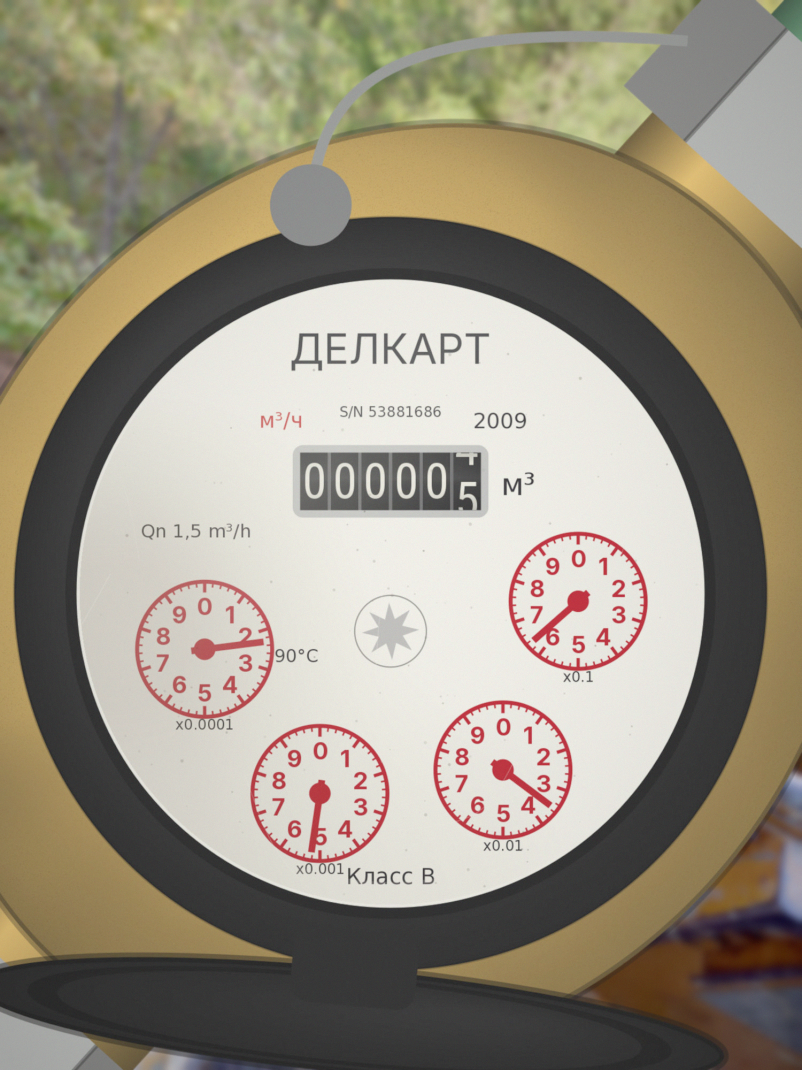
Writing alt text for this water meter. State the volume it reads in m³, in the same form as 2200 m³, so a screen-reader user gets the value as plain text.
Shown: 4.6352 m³
